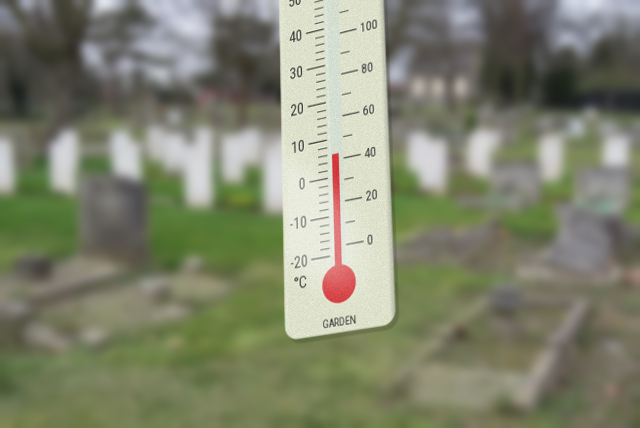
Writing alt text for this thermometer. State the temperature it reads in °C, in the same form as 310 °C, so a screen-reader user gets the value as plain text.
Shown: 6 °C
